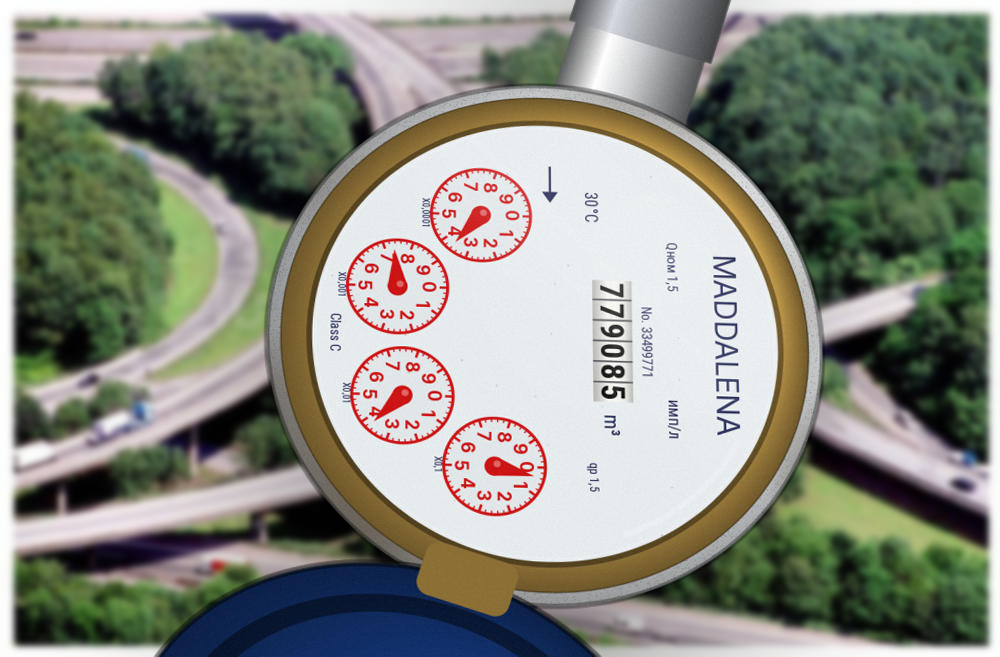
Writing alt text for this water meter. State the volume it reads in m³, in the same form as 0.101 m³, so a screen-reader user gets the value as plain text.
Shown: 779085.0373 m³
